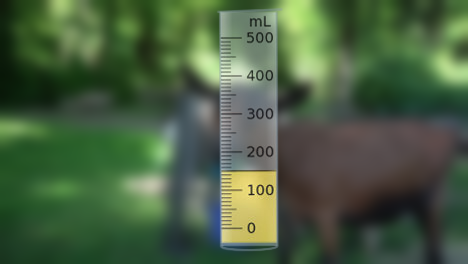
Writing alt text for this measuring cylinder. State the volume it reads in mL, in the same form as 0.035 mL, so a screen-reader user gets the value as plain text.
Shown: 150 mL
